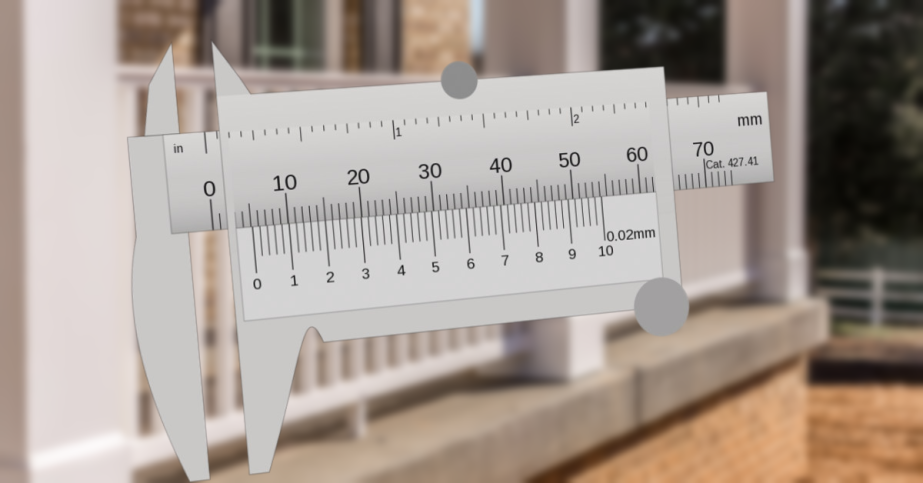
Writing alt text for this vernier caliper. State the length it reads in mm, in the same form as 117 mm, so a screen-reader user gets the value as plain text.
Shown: 5.2 mm
